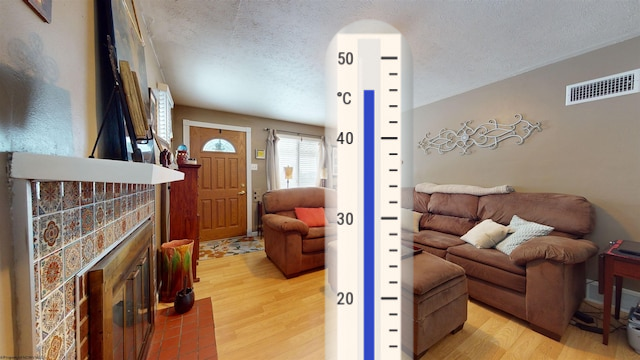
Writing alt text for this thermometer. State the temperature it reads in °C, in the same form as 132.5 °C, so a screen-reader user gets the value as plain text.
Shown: 46 °C
